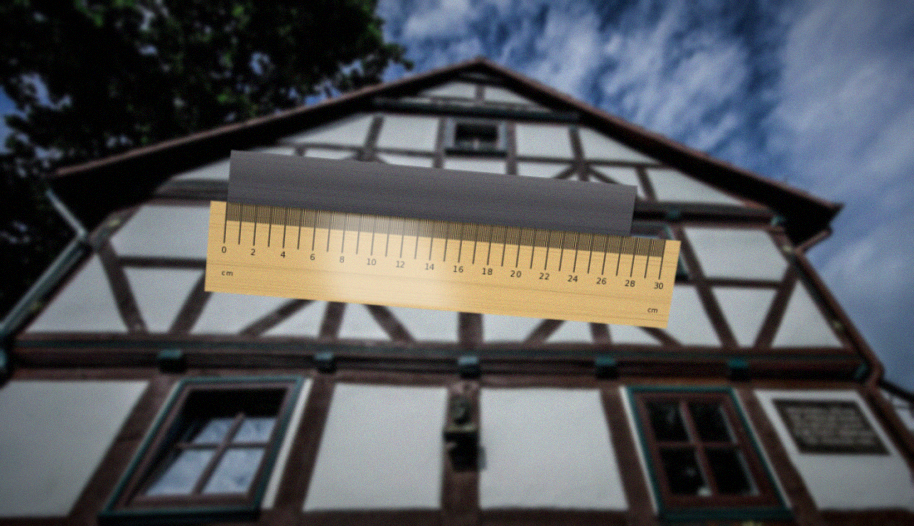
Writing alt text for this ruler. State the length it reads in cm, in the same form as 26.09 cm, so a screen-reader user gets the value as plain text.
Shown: 27.5 cm
